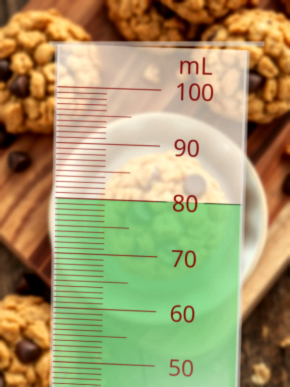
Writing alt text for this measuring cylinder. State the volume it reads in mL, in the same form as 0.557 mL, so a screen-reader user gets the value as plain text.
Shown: 80 mL
